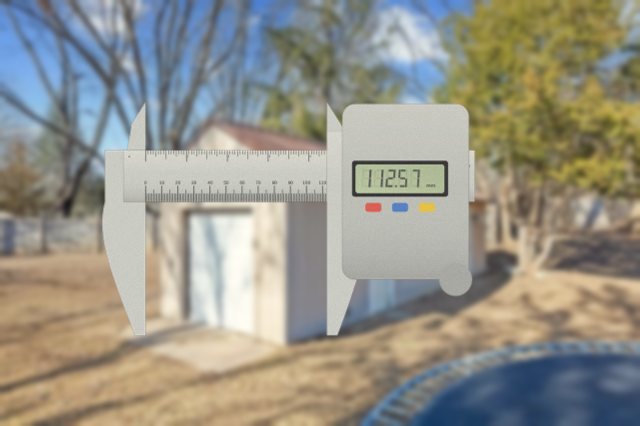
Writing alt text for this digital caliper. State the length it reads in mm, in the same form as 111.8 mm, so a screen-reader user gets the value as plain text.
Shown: 112.57 mm
